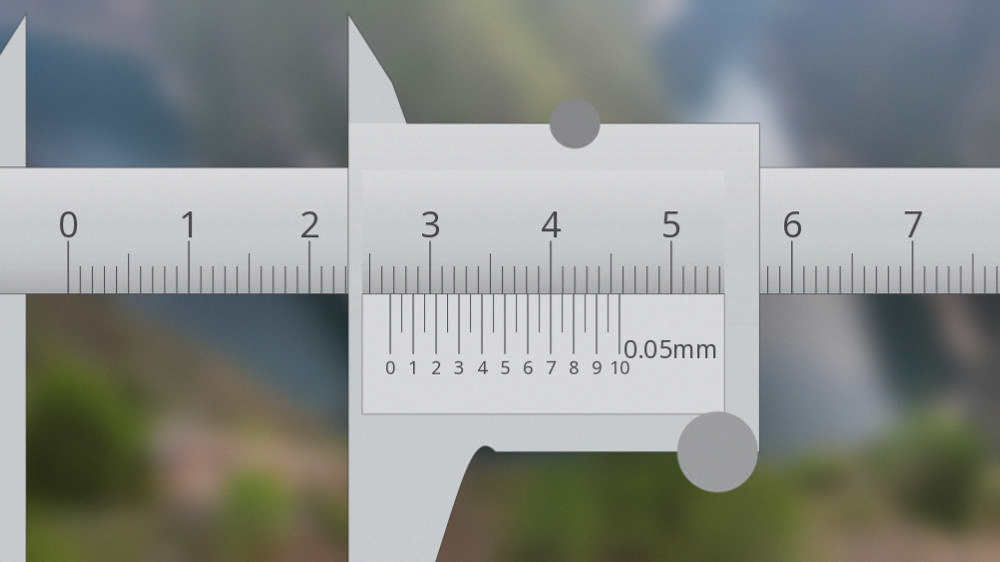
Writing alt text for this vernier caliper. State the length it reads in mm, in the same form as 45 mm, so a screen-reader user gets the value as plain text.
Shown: 26.7 mm
